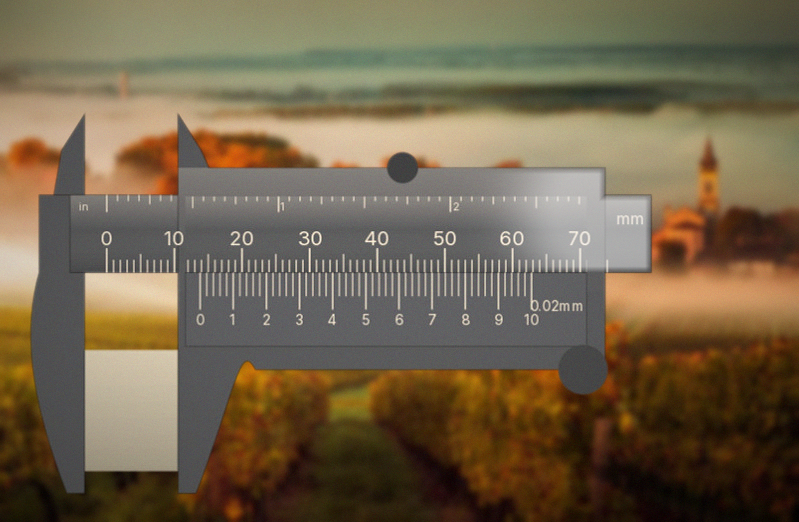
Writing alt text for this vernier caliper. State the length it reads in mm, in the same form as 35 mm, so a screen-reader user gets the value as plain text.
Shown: 13.8 mm
